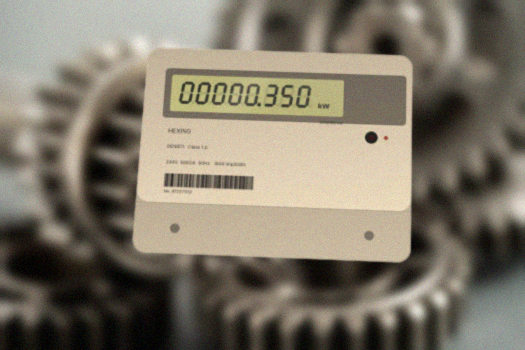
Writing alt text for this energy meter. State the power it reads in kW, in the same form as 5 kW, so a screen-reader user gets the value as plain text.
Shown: 0.350 kW
